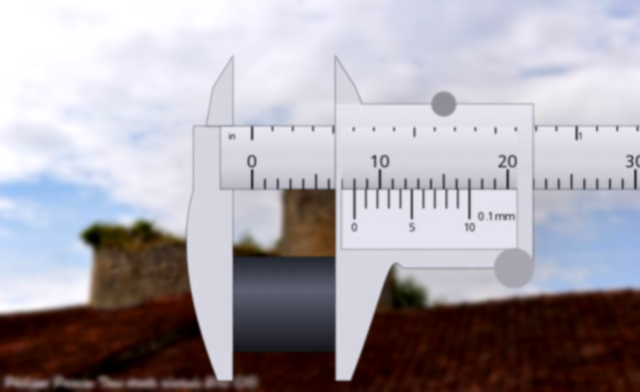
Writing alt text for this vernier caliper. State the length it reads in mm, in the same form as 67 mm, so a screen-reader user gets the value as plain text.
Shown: 8.0 mm
